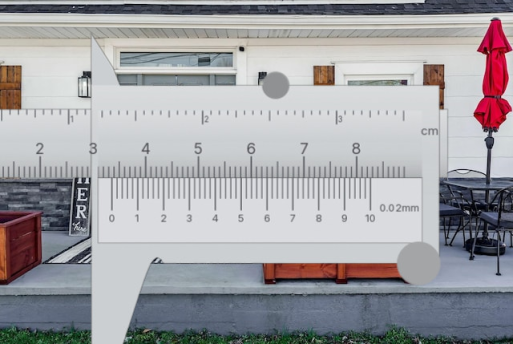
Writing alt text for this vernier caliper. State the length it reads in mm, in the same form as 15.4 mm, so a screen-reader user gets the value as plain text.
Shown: 33.6 mm
